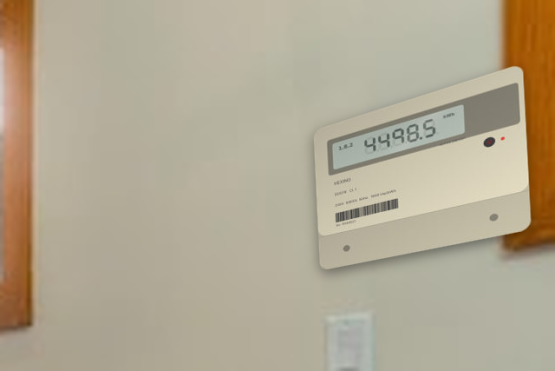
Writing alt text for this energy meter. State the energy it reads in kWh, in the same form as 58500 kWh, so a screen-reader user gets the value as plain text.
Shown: 4498.5 kWh
